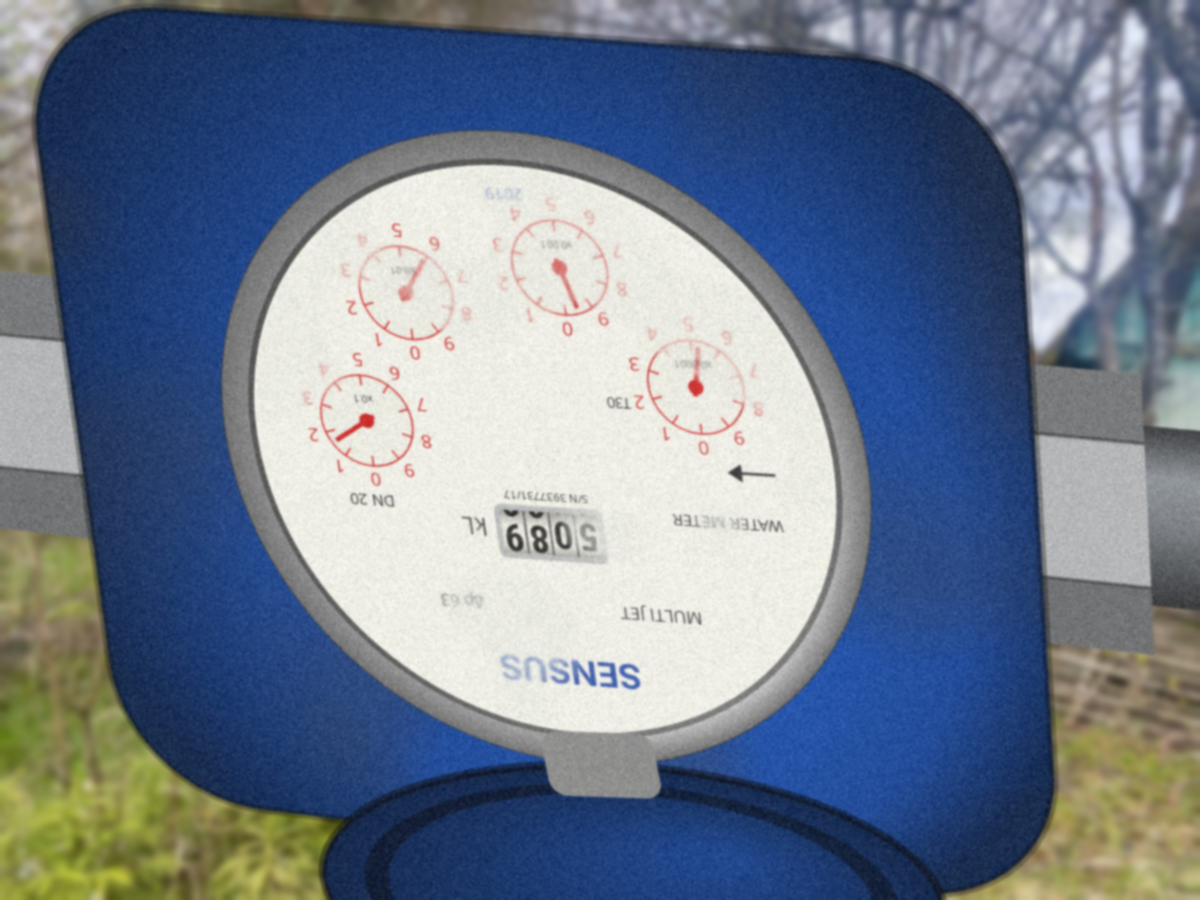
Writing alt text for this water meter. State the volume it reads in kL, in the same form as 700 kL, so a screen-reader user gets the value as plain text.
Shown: 5089.1595 kL
